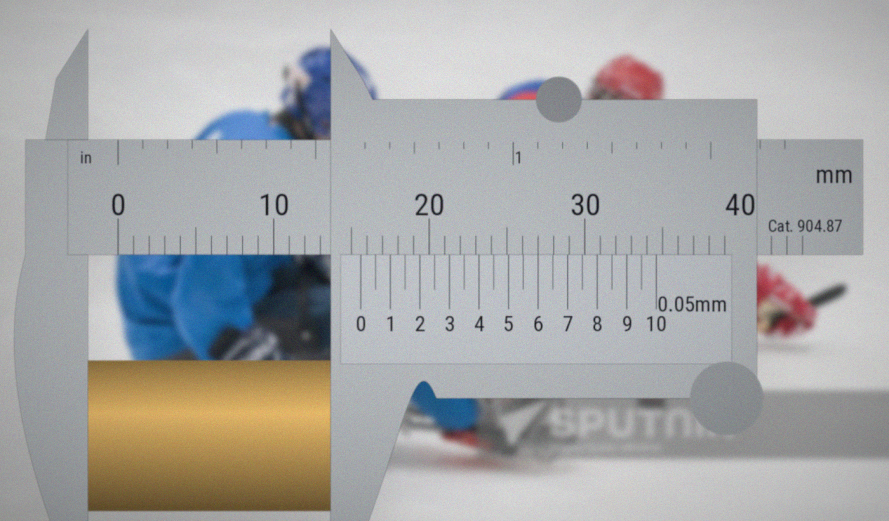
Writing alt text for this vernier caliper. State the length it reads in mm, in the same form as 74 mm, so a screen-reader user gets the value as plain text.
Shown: 15.6 mm
